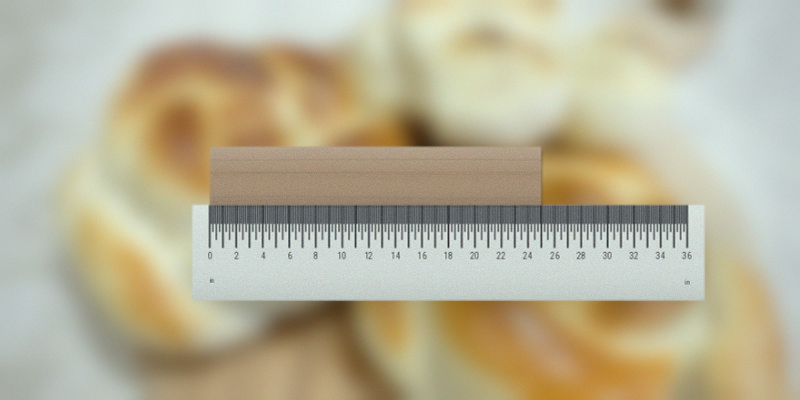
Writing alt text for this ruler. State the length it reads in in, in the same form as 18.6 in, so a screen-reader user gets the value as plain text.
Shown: 25 in
